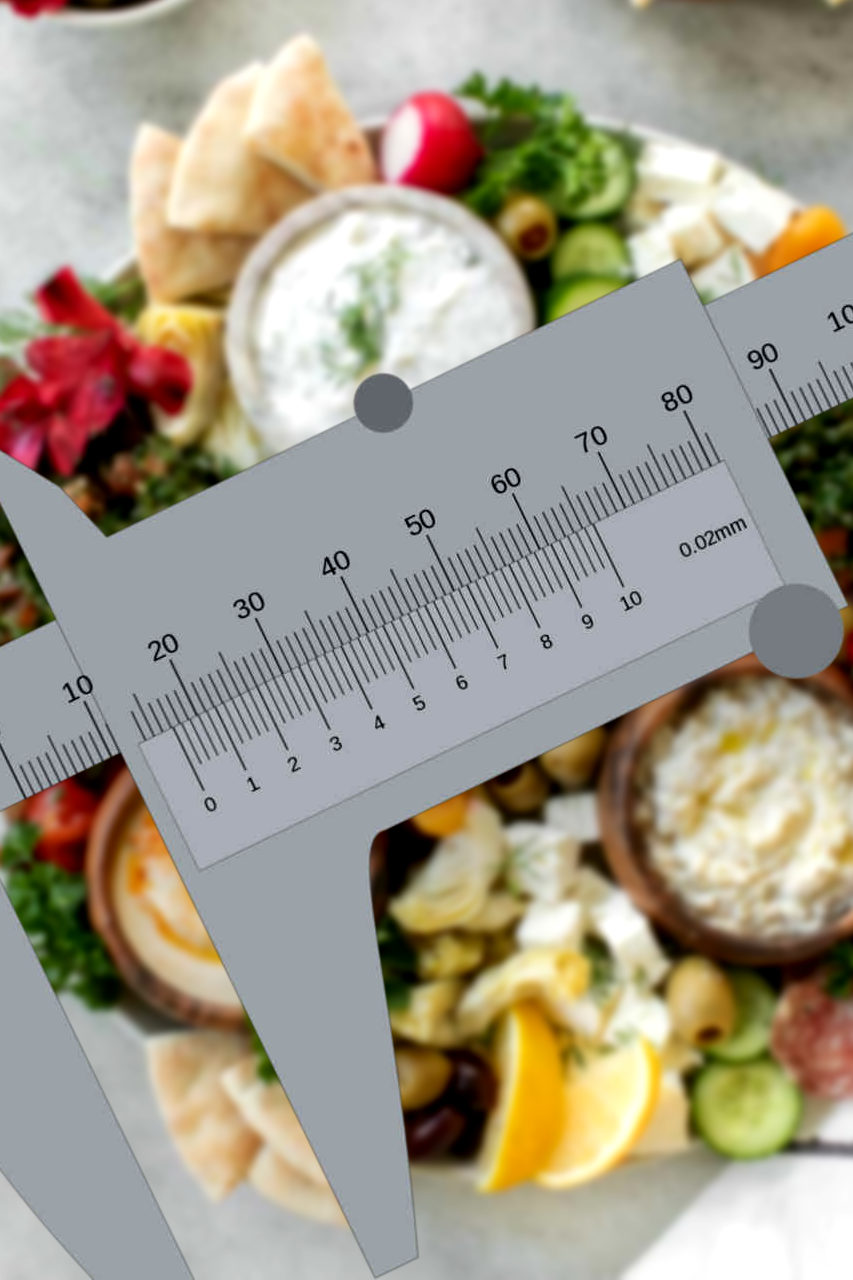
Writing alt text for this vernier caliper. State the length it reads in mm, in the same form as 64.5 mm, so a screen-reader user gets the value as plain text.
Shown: 17.2 mm
